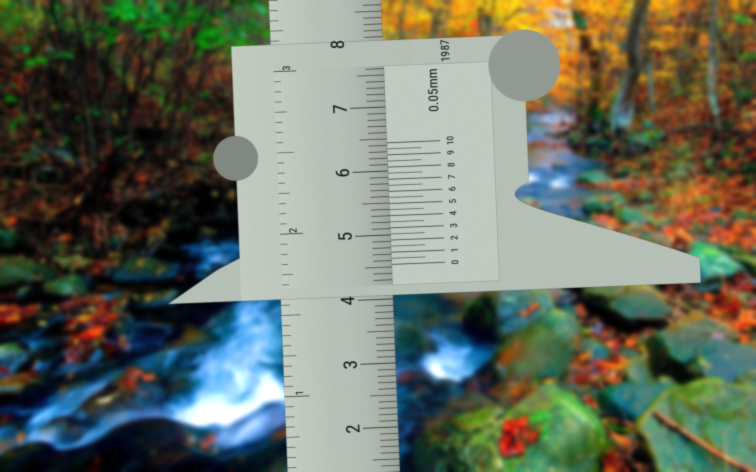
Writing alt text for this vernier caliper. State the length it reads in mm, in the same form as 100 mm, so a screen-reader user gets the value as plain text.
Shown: 45.4 mm
